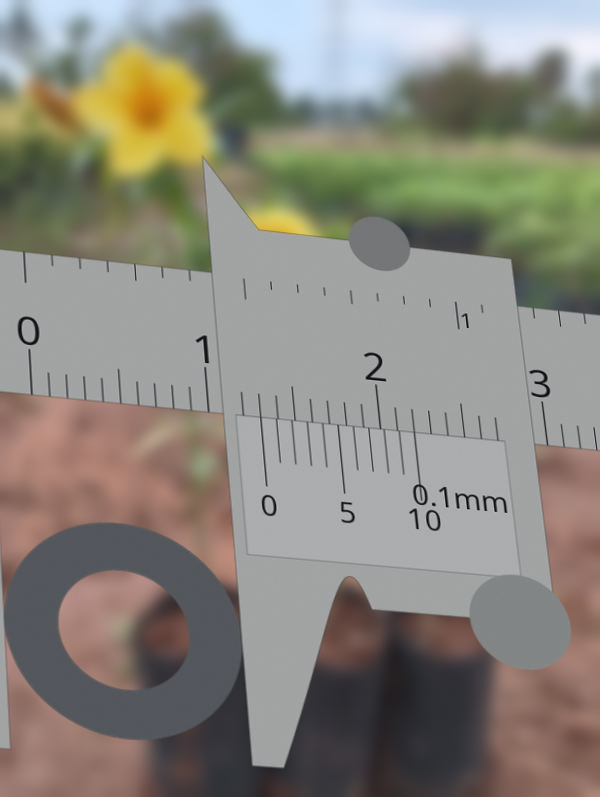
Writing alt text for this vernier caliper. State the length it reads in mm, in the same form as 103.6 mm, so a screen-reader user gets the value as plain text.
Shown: 13.0 mm
